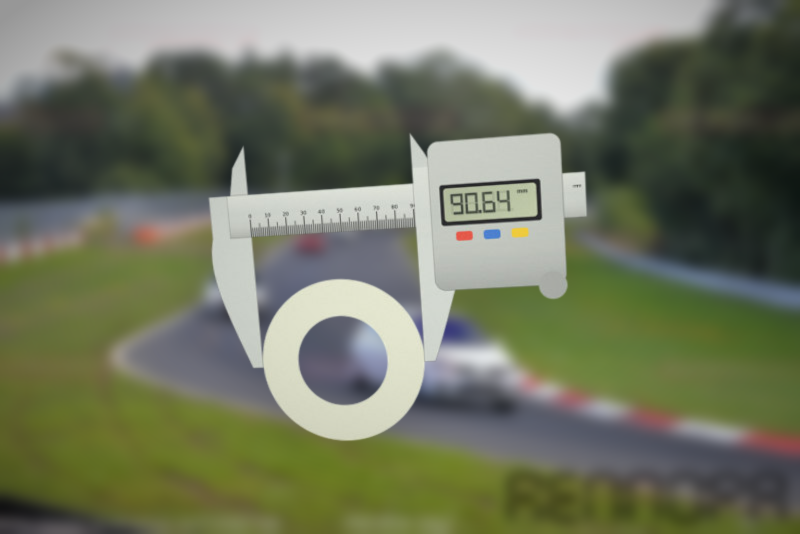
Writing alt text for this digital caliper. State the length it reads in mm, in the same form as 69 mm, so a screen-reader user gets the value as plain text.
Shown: 90.64 mm
